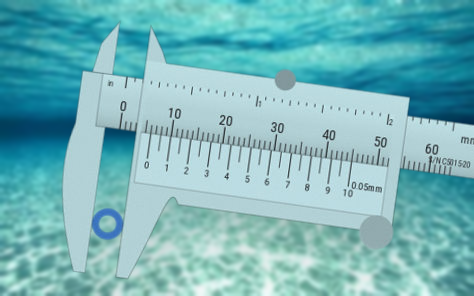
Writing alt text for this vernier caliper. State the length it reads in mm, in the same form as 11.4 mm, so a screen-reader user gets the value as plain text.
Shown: 6.0 mm
